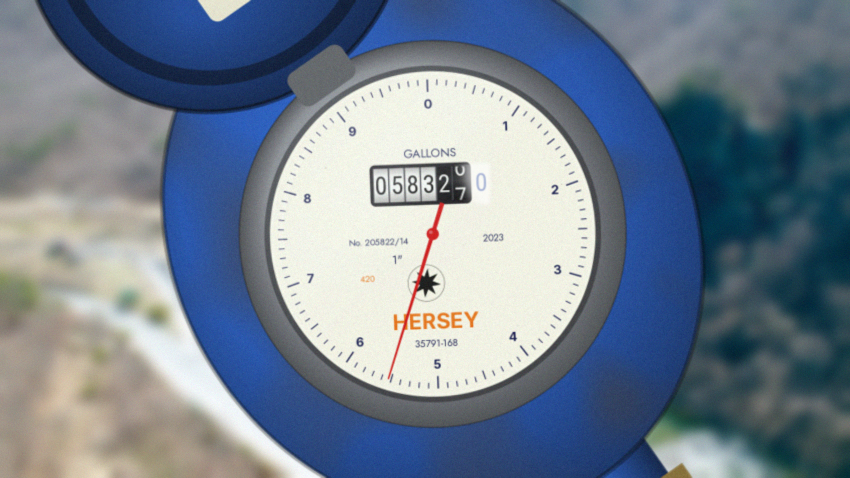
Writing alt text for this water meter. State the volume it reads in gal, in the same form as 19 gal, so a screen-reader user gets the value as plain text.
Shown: 583265.5 gal
